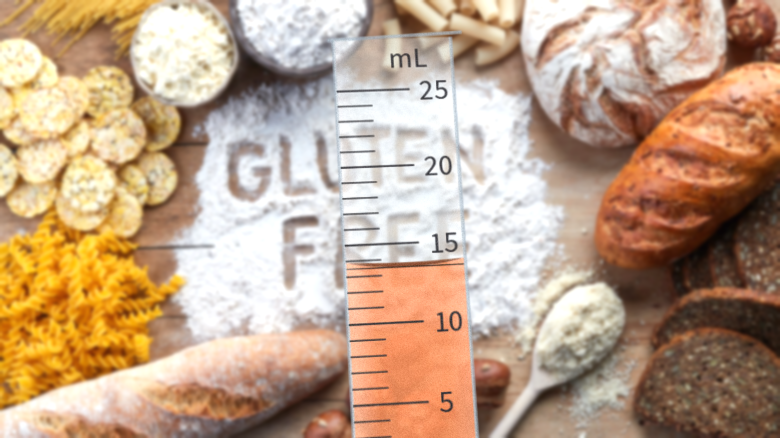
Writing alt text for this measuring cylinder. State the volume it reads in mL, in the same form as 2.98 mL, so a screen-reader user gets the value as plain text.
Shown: 13.5 mL
